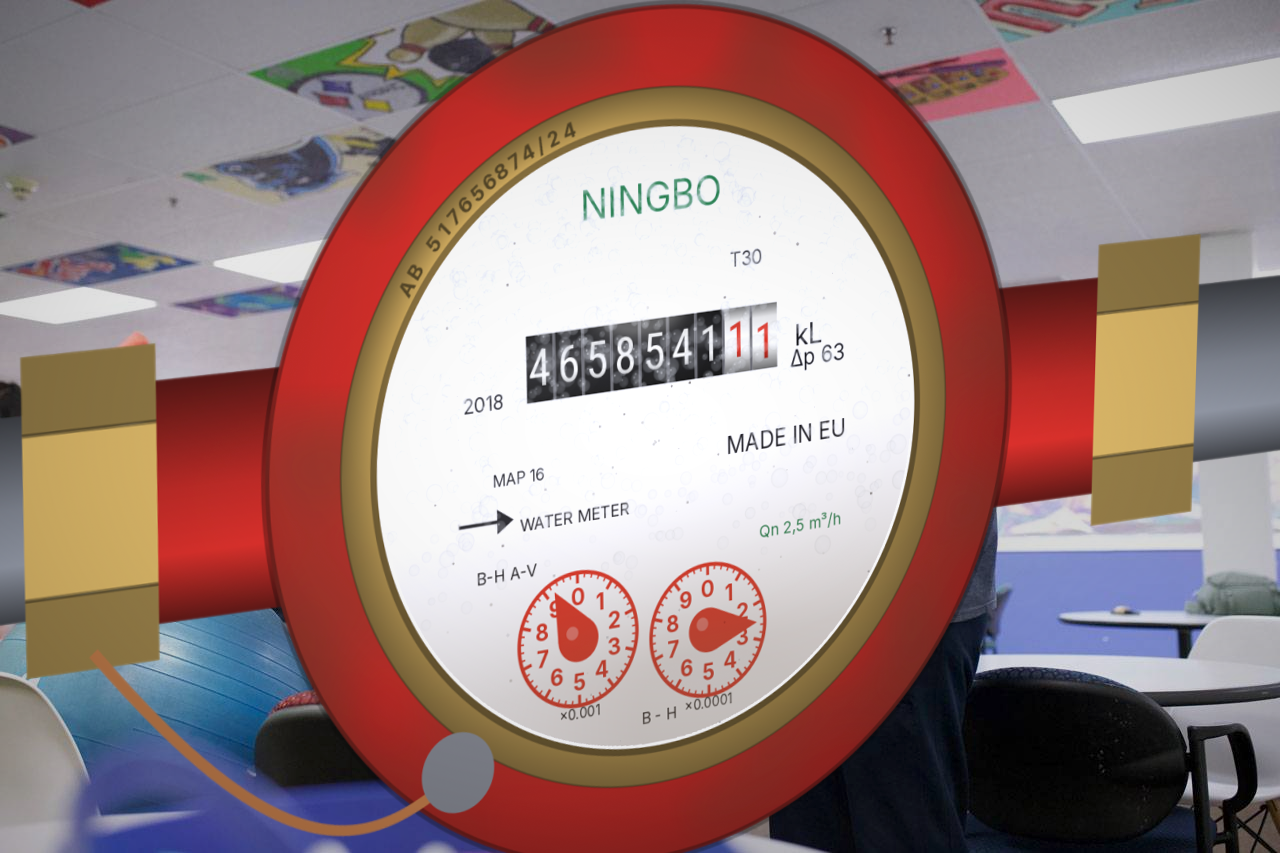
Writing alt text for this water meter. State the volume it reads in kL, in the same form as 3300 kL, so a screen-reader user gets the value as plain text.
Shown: 4658541.1092 kL
